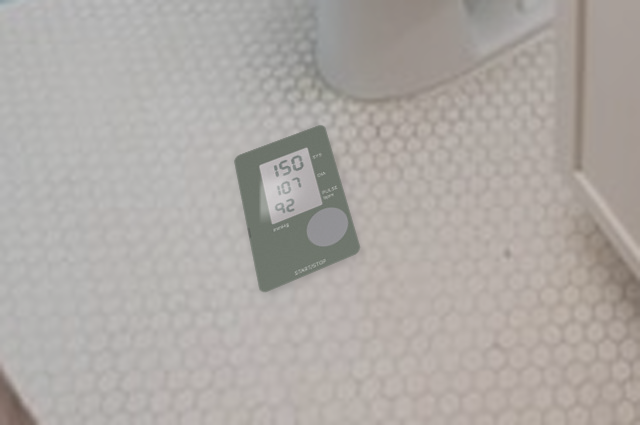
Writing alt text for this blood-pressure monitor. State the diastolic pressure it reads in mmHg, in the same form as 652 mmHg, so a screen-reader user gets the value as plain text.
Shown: 107 mmHg
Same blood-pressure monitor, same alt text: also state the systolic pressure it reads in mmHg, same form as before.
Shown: 150 mmHg
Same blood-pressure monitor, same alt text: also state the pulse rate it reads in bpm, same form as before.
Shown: 92 bpm
